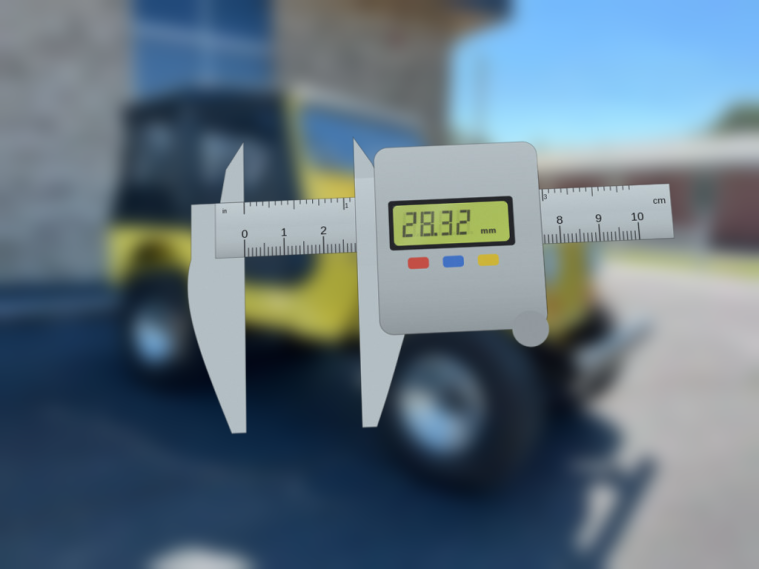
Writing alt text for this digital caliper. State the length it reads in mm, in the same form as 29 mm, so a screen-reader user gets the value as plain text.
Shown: 28.32 mm
